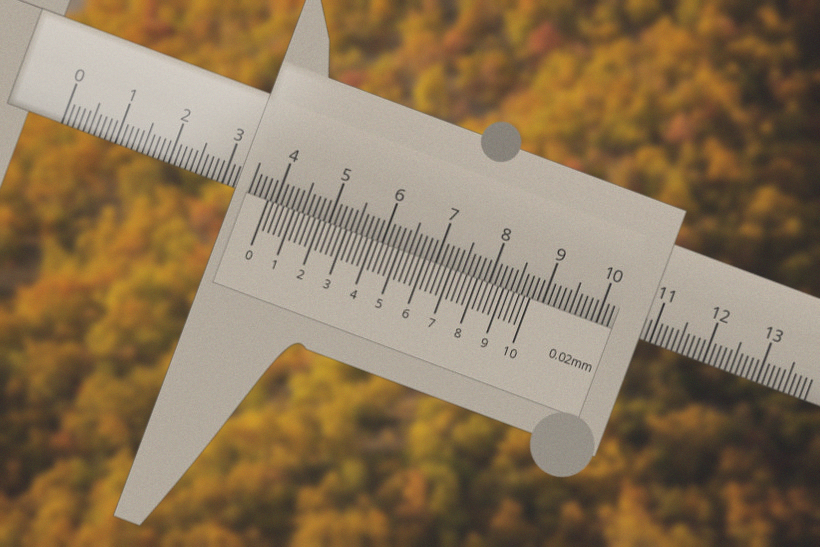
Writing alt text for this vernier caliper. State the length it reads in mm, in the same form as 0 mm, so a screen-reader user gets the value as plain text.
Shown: 38.6 mm
